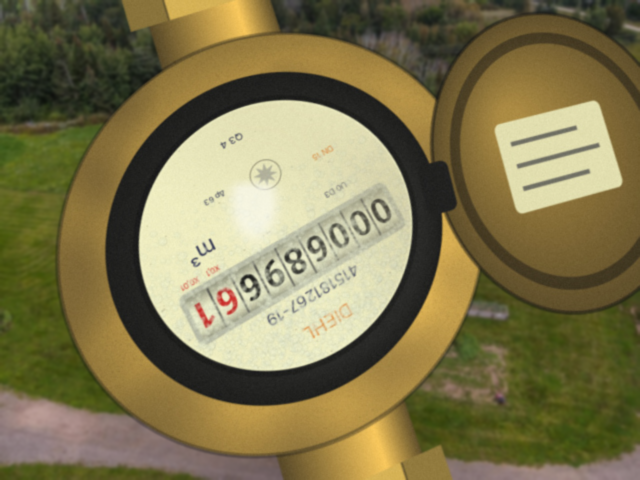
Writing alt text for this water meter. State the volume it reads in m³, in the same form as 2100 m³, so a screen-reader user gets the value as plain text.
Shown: 6896.61 m³
